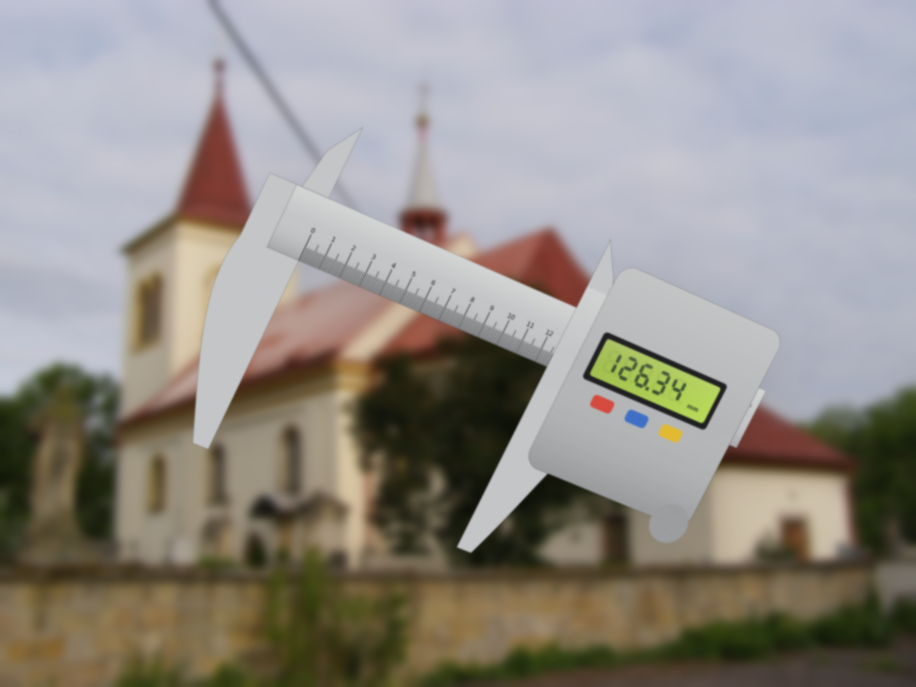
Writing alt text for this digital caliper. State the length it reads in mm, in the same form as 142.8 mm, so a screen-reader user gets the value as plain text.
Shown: 126.34 mm
